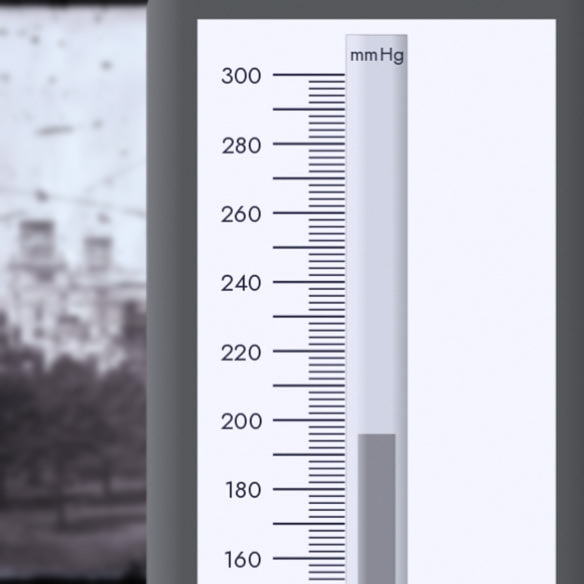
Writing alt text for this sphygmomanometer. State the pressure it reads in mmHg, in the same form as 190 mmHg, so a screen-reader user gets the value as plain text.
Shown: 196 mmHg
